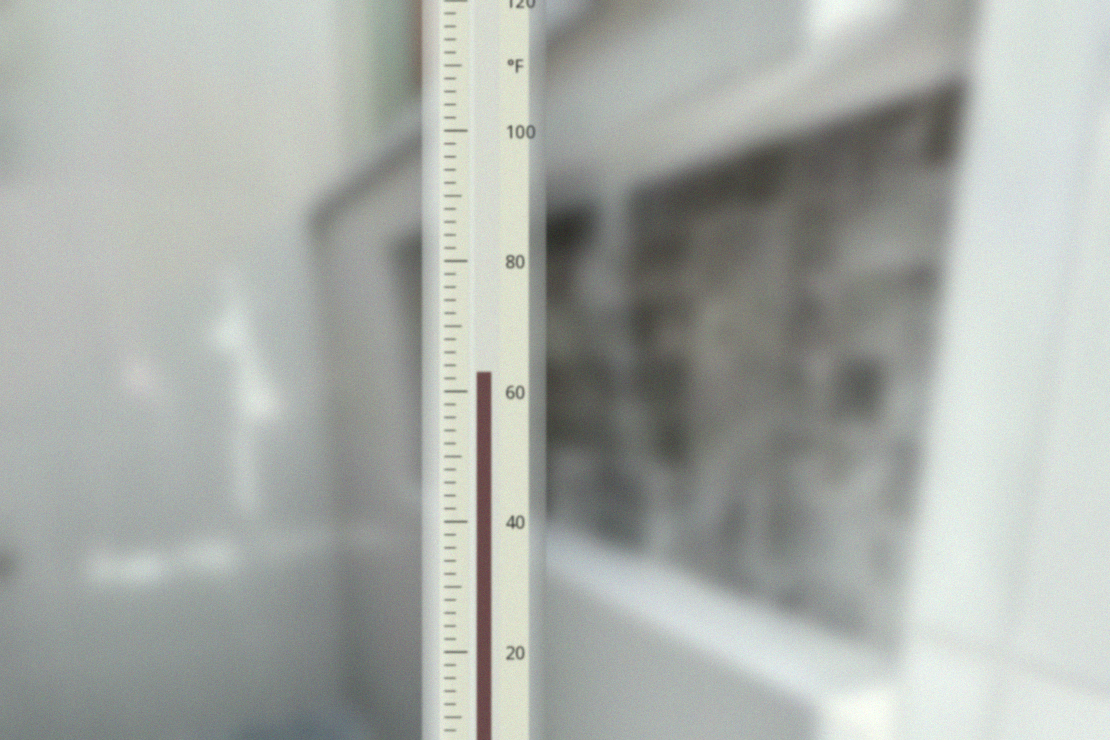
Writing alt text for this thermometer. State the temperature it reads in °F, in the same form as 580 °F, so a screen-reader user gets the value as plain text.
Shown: 63 °F
